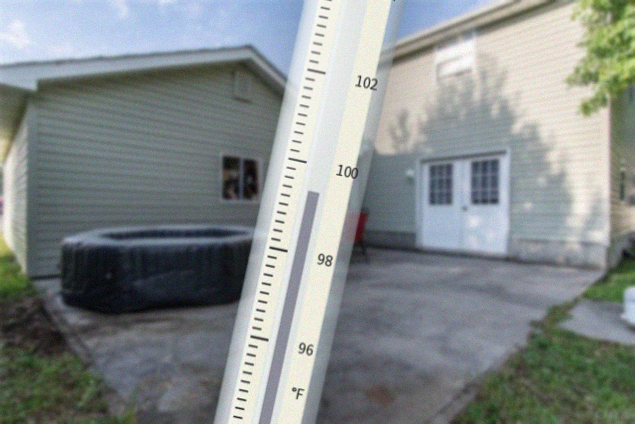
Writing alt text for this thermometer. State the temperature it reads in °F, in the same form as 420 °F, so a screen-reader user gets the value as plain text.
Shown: 99.4 °F
